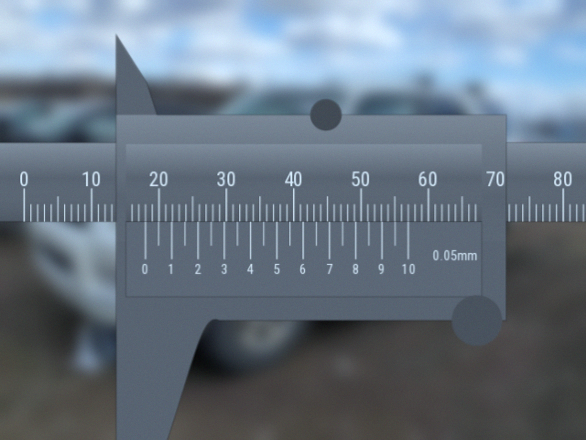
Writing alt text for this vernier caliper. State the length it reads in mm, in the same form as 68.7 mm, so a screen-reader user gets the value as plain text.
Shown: 18.0 mm
